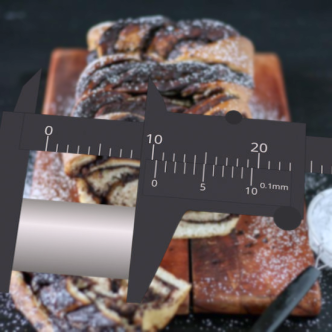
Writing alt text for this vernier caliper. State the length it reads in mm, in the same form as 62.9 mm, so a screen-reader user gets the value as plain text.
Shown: 10.4 mm
